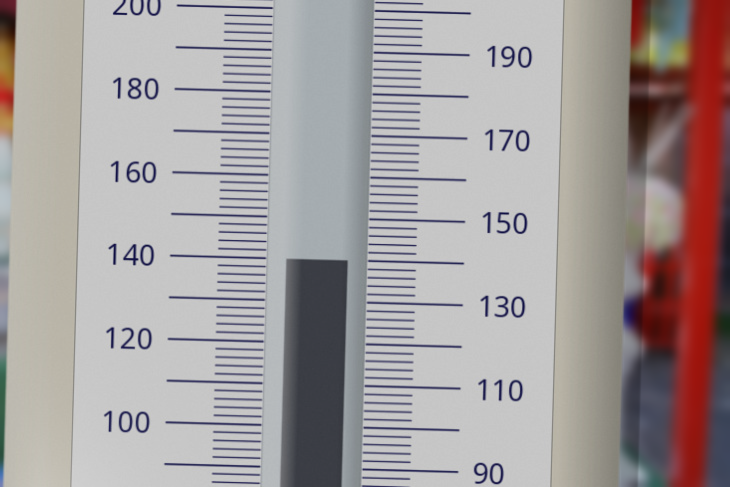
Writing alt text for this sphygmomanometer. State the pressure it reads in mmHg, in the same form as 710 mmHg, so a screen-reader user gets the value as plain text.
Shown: 140 mmHg
